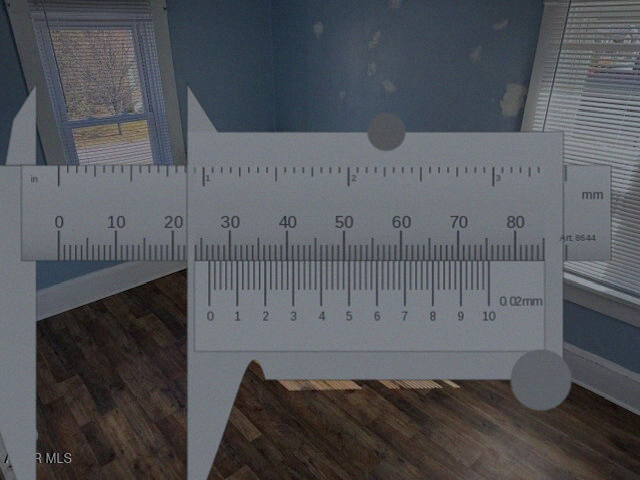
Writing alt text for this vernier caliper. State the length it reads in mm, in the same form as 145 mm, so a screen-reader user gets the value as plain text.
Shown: 26.4 mm
